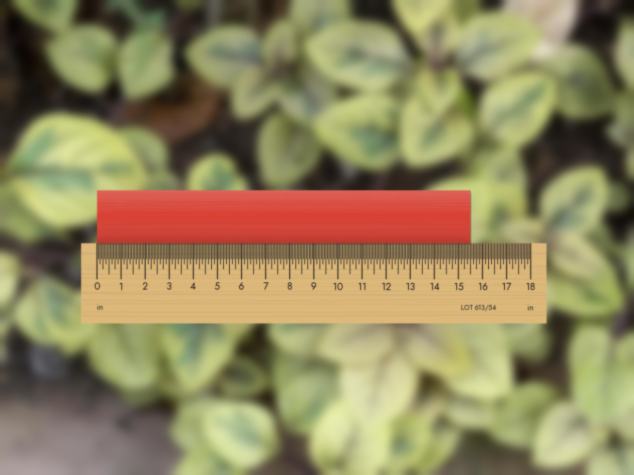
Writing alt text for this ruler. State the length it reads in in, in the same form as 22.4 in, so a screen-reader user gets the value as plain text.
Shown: 15.5 in
